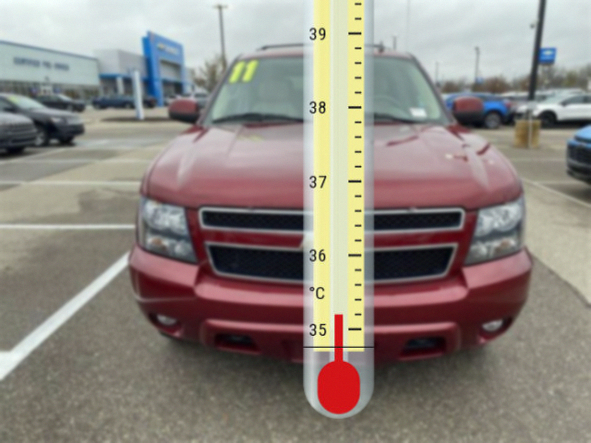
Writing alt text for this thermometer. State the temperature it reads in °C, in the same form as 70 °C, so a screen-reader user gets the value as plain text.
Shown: 35.2 °C
